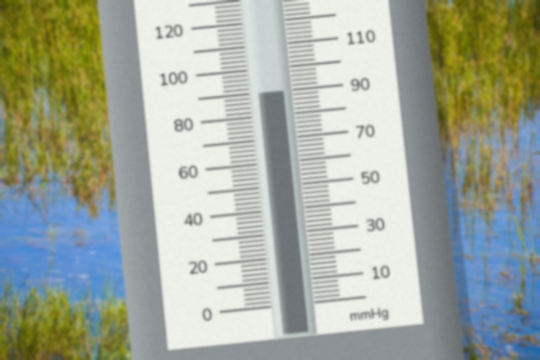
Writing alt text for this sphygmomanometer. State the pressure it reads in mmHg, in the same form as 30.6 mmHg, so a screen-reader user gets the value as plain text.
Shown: 90 mmHg
